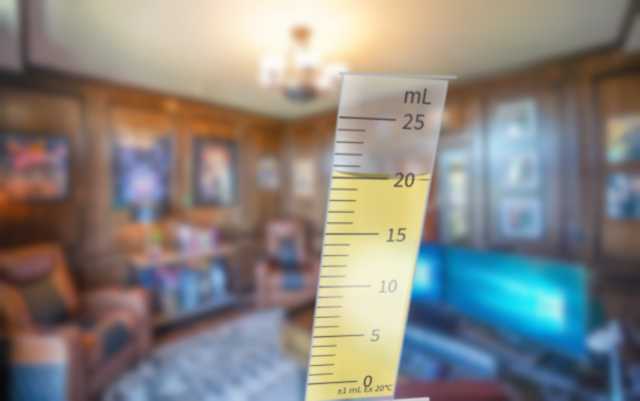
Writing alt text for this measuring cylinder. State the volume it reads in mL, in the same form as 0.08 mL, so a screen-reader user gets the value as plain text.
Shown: 20 mL
